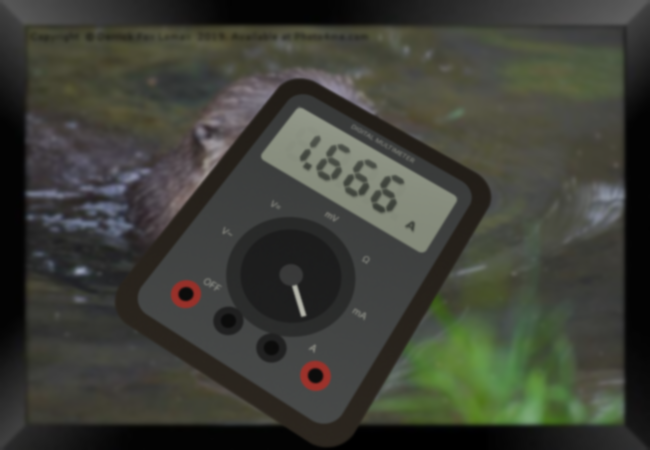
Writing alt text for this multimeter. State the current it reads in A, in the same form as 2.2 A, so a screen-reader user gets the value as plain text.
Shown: 1.666 A
